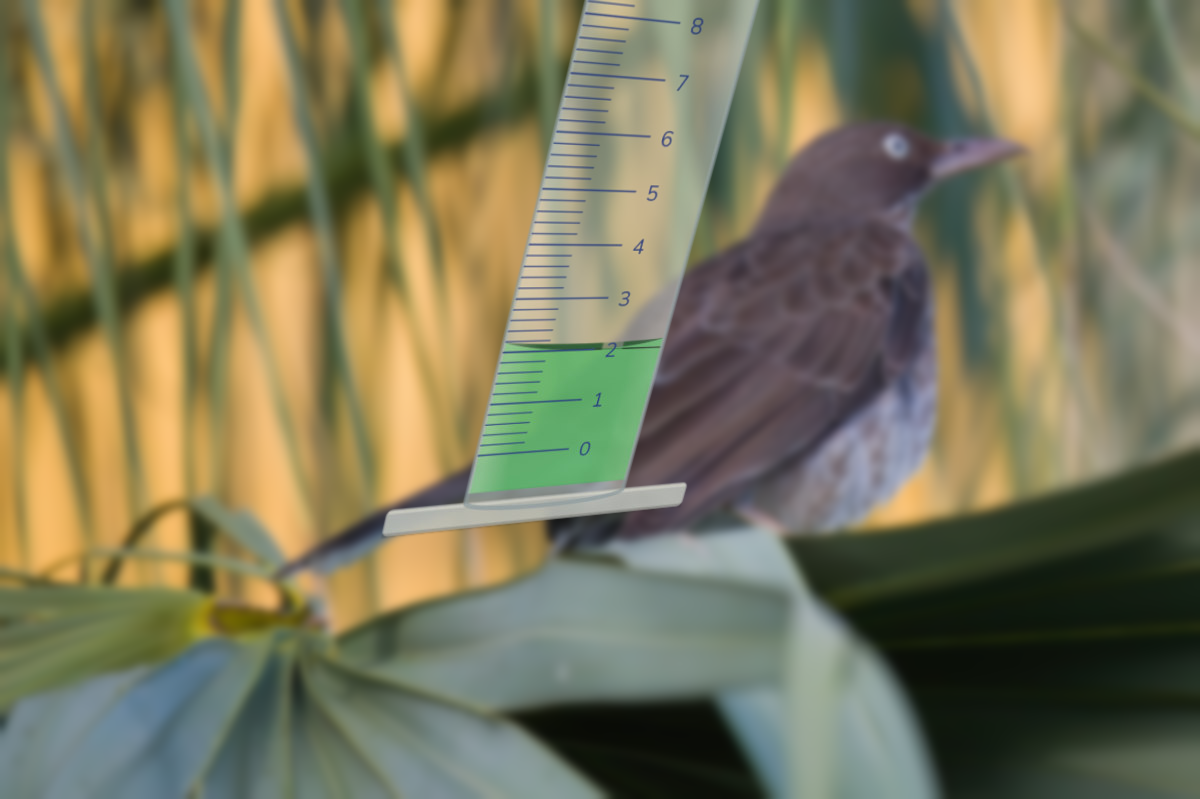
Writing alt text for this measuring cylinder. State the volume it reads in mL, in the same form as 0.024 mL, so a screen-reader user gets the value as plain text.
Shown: 2 mL
